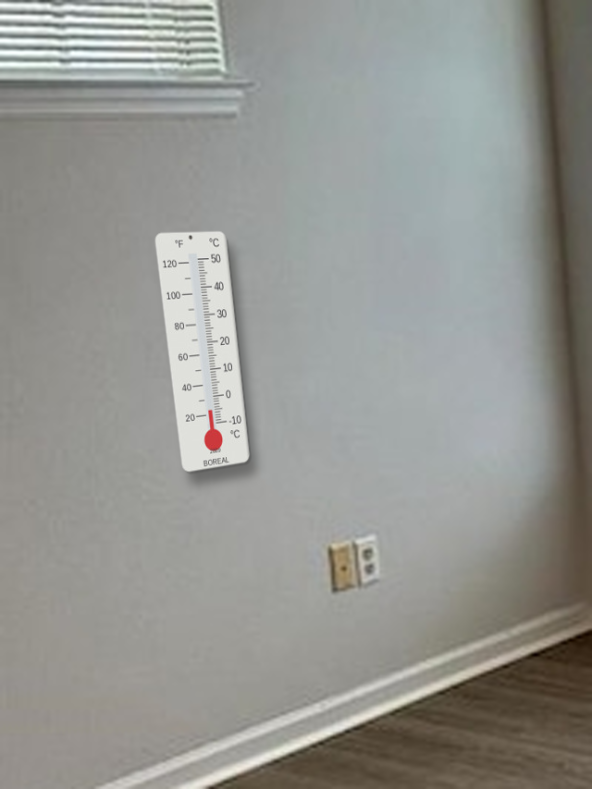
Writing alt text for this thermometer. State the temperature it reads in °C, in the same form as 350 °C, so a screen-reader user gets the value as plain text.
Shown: -5 °C
